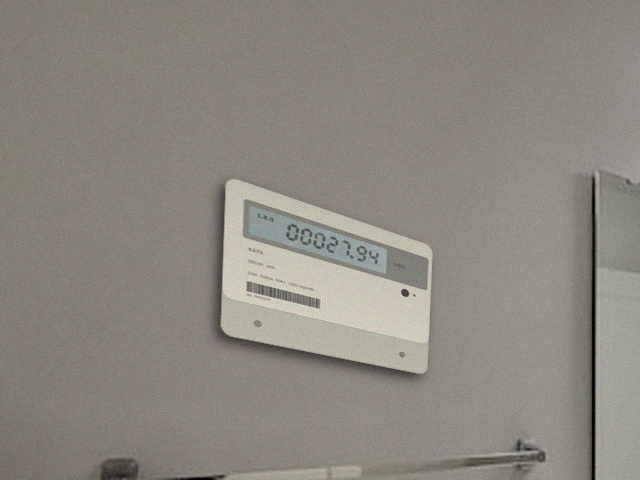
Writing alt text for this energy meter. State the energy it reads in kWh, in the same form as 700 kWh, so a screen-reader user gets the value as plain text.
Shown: 27.94 kWh
